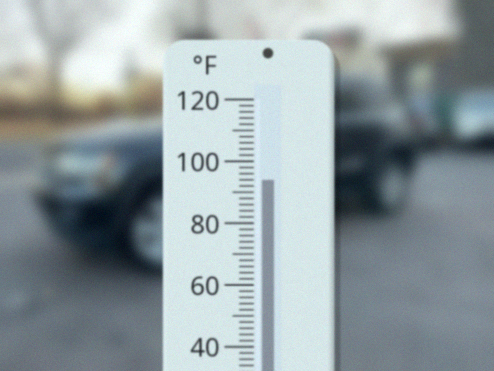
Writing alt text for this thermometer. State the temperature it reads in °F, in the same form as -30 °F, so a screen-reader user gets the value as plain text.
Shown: 94 °F
